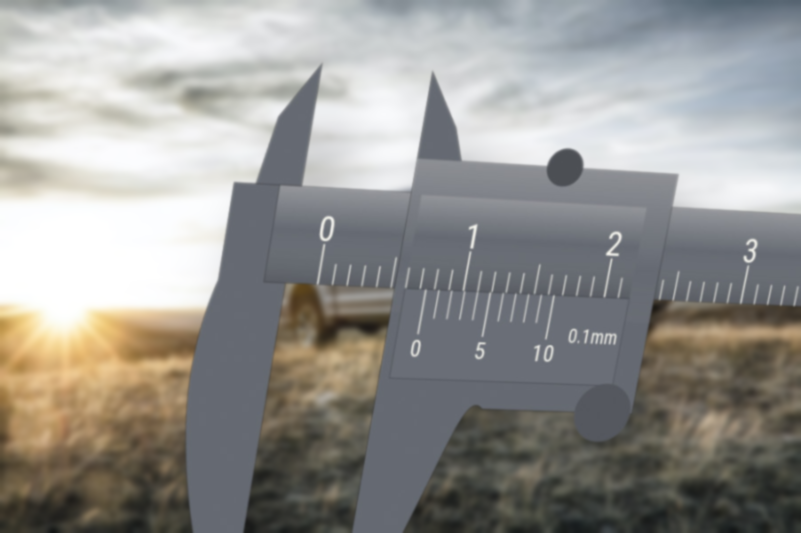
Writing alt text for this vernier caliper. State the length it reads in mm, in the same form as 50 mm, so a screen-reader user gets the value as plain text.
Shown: 7.4 mm
